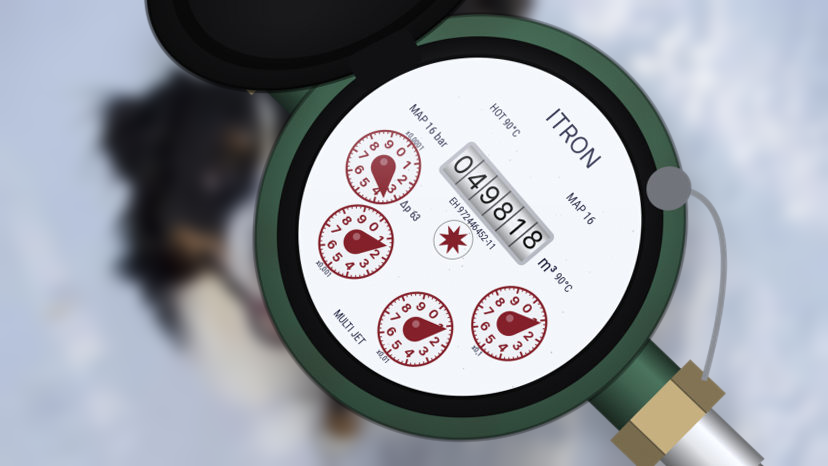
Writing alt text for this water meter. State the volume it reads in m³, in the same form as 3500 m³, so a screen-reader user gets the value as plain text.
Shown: 49818.1113 m³
